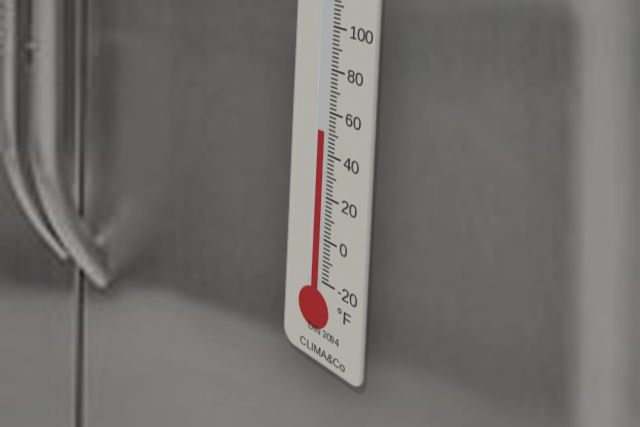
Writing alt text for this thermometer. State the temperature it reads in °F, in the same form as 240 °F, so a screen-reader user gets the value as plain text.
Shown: 50 °F
